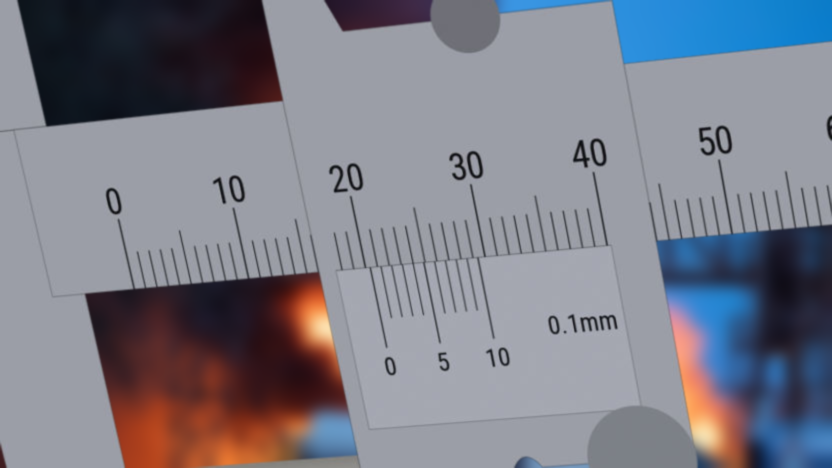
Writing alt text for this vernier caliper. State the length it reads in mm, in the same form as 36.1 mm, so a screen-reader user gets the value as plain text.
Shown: 20.4 mm
